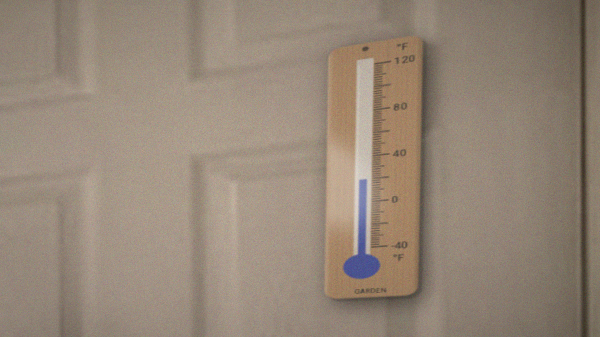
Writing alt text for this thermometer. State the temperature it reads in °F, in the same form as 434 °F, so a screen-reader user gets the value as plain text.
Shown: 20 °F
